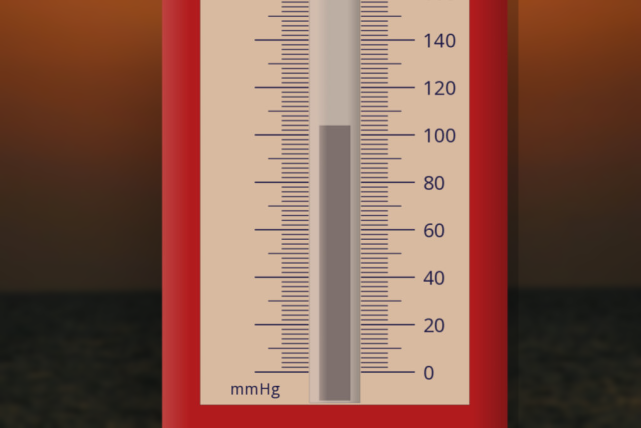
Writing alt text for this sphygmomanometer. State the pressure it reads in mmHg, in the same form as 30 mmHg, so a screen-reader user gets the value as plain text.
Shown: 104 mmHg
